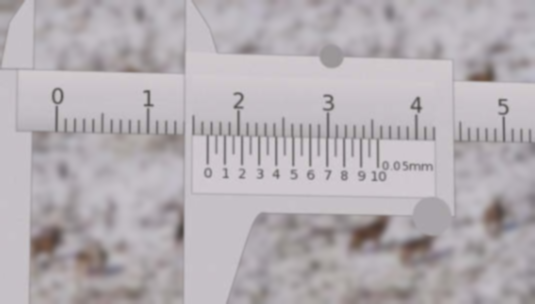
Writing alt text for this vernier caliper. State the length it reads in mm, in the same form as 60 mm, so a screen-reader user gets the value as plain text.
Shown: 16.6 mm
